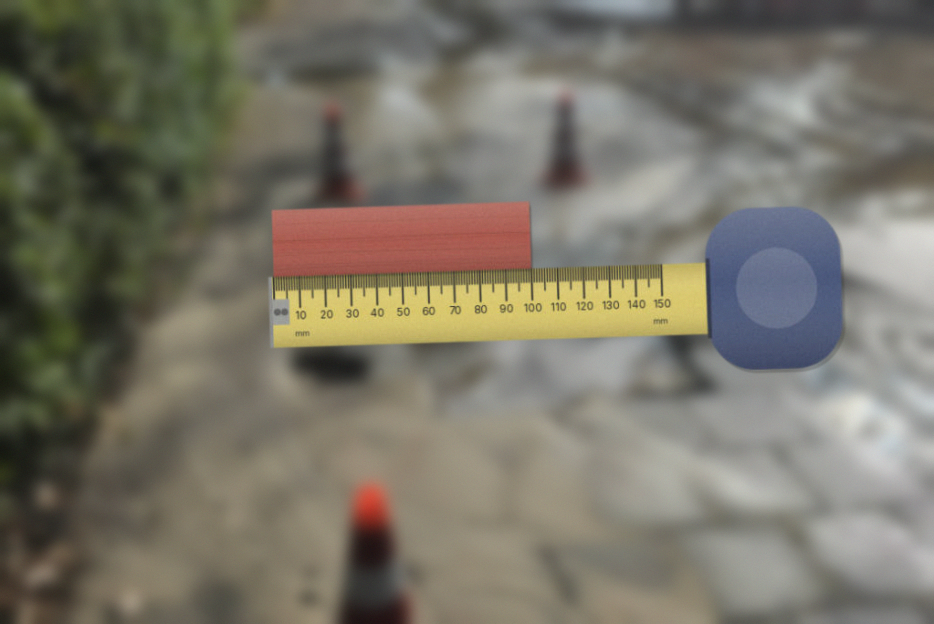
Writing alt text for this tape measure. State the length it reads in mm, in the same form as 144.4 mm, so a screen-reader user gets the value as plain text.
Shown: 100 mm
